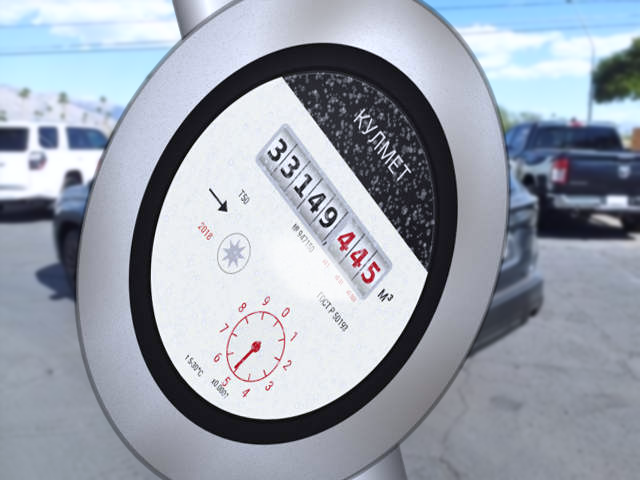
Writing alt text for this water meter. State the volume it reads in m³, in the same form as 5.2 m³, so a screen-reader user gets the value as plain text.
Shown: 33149.4455 m³
